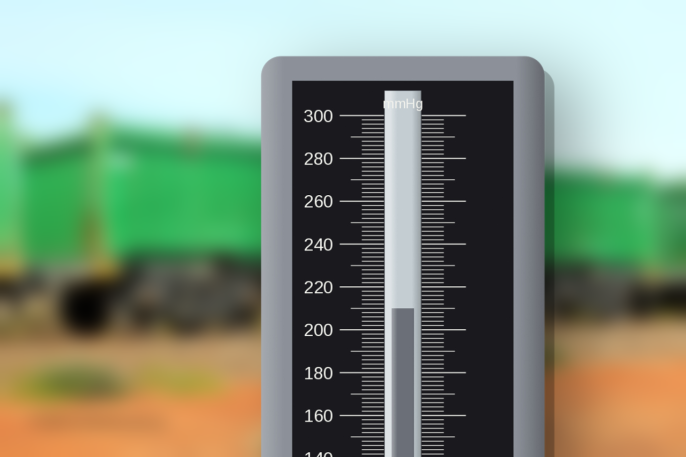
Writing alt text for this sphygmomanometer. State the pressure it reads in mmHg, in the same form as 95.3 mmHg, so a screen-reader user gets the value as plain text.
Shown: 210 mmHg
